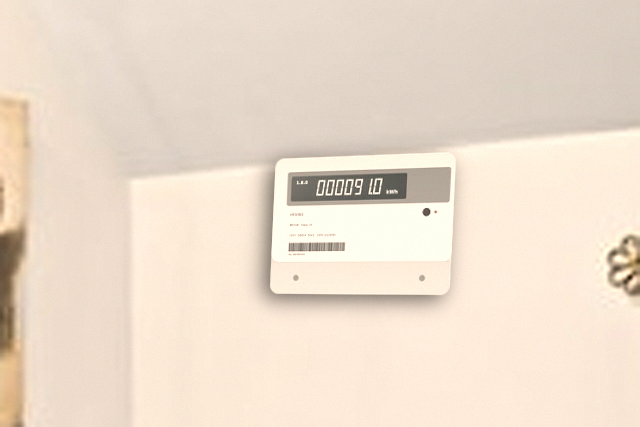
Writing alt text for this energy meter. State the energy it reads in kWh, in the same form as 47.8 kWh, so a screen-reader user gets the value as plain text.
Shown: 91.0 kWh
